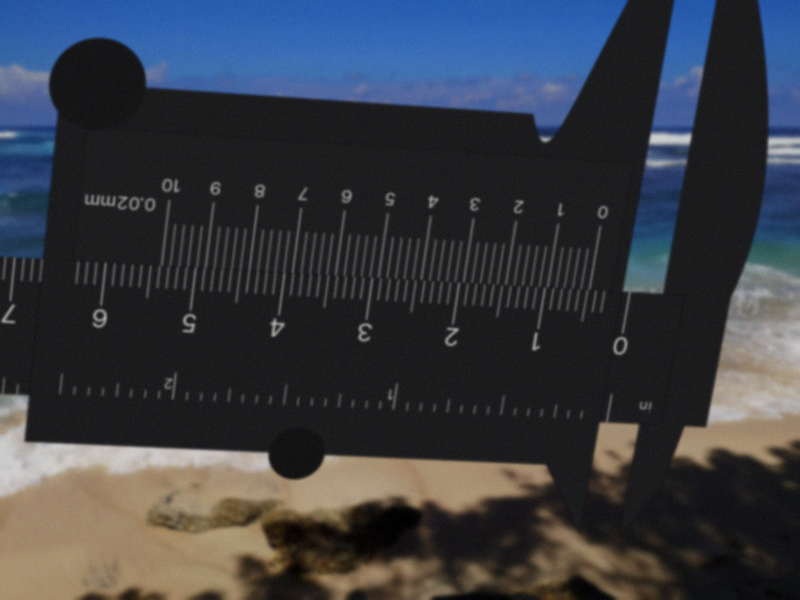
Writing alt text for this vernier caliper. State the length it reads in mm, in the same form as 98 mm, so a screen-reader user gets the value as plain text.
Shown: 4.8 mm
